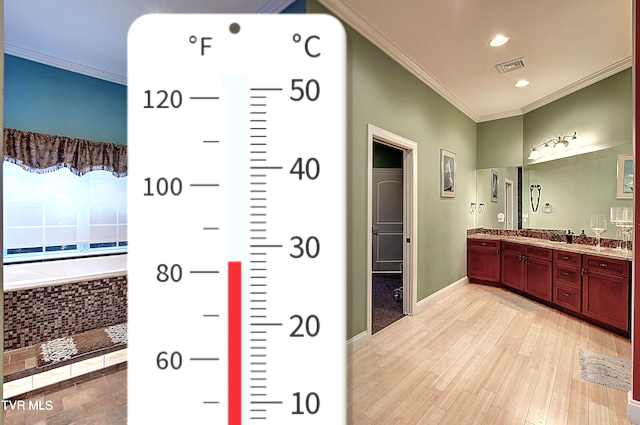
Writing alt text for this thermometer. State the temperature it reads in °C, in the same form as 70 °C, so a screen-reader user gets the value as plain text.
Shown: 28 °C
